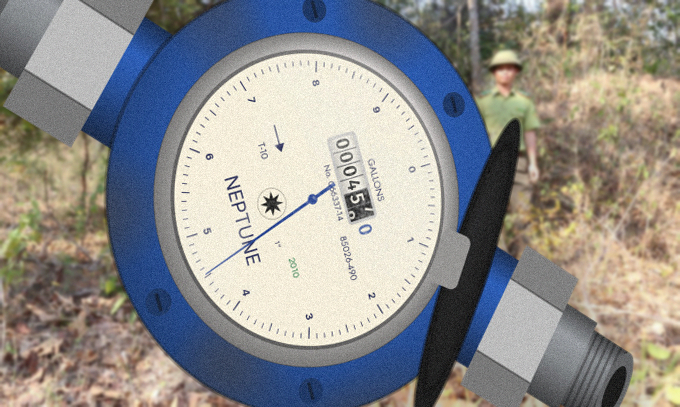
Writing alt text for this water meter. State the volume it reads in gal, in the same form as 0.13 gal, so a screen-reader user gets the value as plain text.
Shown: 4574.5 gal
